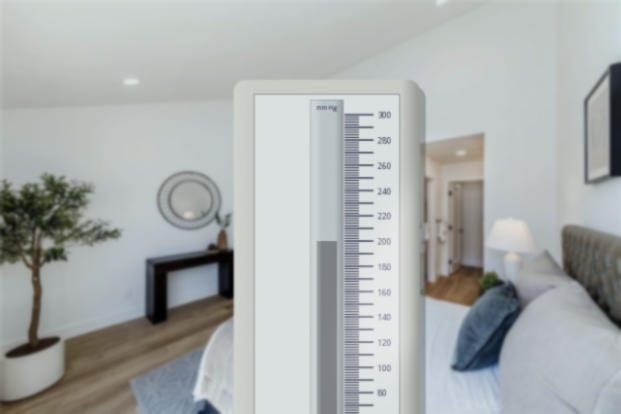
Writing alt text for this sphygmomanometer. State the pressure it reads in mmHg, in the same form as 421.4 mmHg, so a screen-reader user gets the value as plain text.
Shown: 200 mmHg
